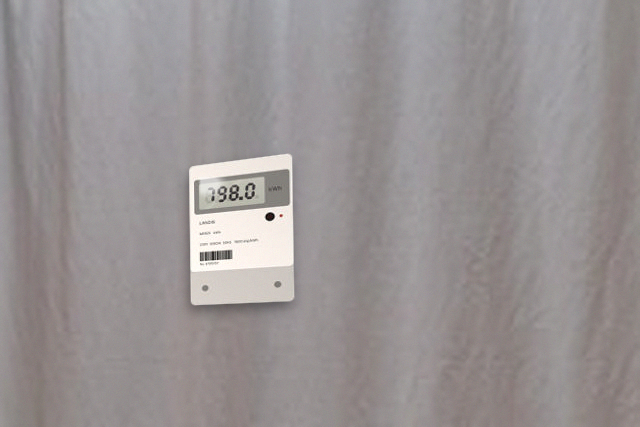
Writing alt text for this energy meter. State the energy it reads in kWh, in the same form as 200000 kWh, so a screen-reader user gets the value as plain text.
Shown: 798.0 kWh
